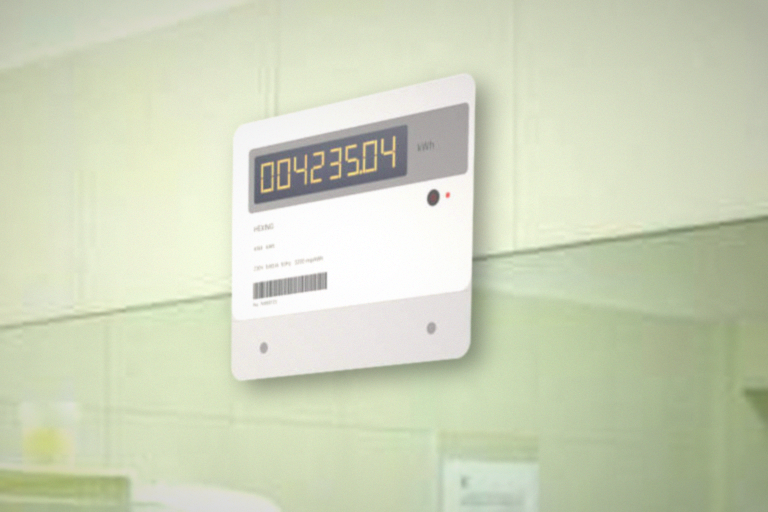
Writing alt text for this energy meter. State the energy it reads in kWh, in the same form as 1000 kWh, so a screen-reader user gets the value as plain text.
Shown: 4235.04 kWh
